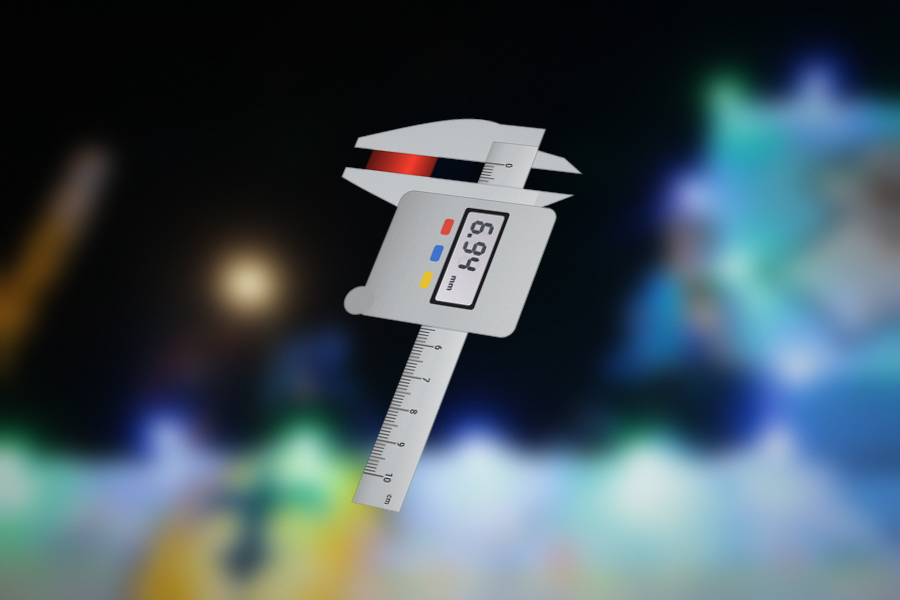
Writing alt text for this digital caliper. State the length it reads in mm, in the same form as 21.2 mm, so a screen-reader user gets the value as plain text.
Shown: 6.94 mm
